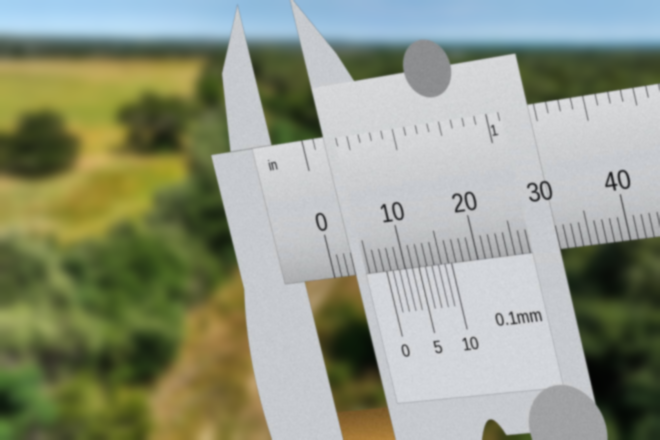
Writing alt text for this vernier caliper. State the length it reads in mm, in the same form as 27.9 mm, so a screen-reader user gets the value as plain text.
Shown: 7.4 mm
